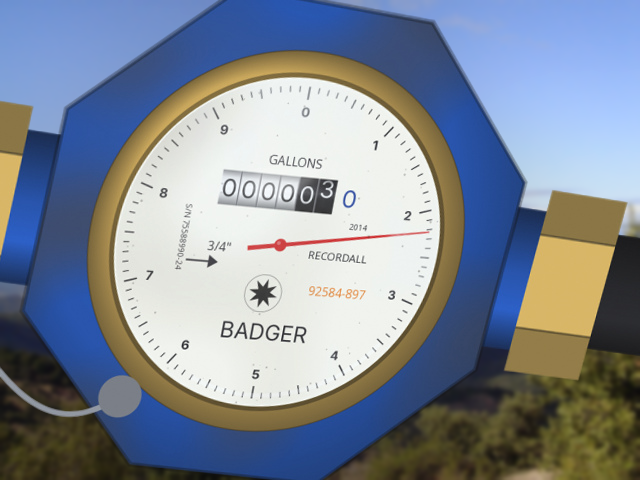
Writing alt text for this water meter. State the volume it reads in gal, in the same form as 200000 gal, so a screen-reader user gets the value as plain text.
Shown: 32.2 gal
